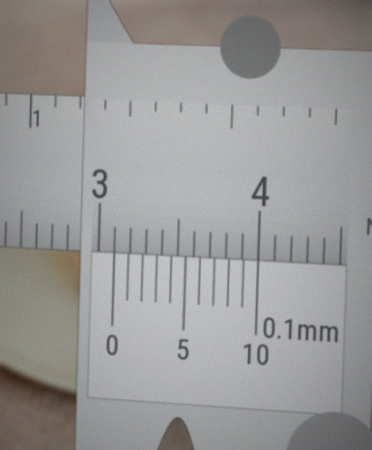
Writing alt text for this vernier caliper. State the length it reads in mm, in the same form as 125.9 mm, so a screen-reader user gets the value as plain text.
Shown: 31.0 mm
